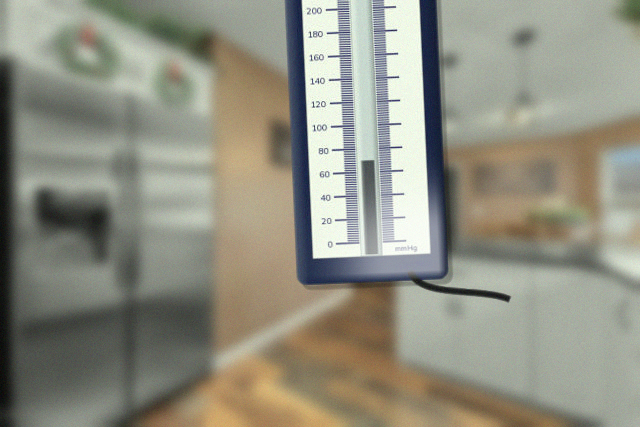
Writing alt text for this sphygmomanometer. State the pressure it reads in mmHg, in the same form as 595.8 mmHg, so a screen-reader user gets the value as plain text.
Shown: 70 mmHg
